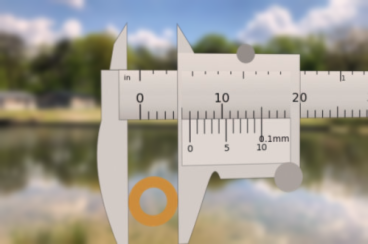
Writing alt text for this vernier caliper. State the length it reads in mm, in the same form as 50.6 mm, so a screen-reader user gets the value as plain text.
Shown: 6.0 mm
